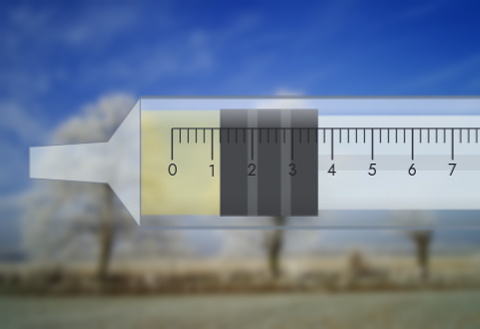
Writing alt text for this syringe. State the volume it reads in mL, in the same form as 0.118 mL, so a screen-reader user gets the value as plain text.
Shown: 1.2 mL
